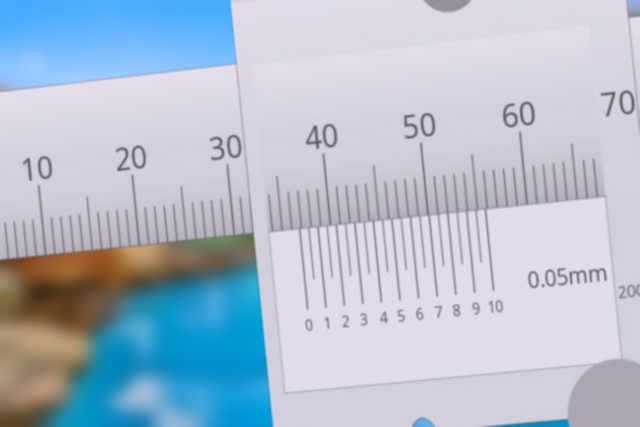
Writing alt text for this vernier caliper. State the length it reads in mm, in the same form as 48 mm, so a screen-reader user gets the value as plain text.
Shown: 36.8 mm
